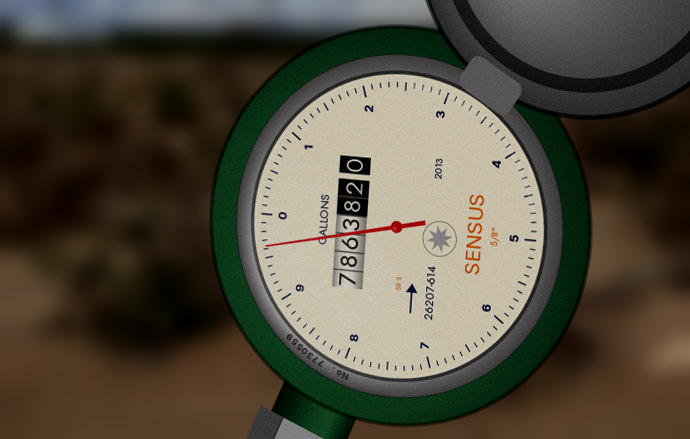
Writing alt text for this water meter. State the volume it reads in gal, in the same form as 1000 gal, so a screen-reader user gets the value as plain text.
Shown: 7863819.6 gal
